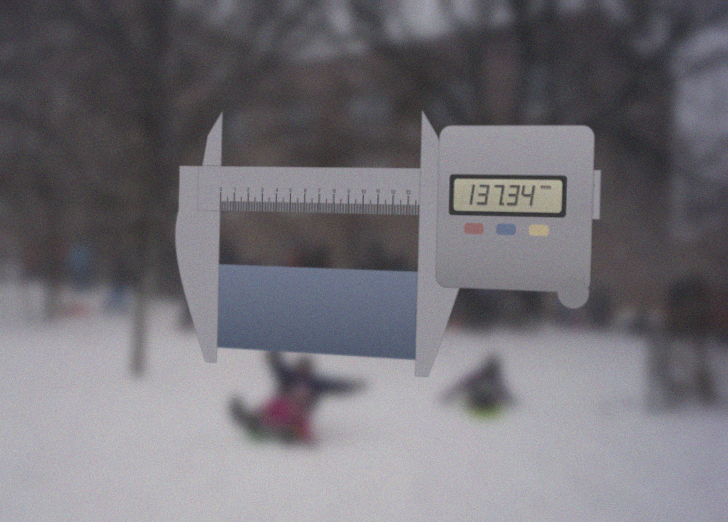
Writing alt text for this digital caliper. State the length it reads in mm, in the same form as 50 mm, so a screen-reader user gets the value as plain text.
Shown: 137.34 mm
